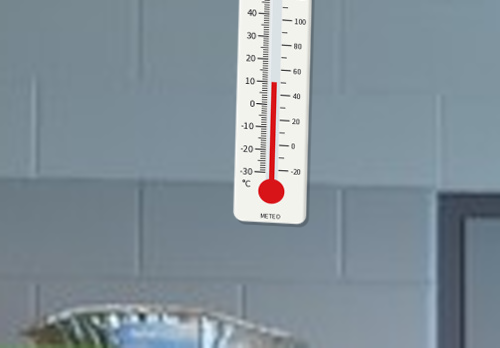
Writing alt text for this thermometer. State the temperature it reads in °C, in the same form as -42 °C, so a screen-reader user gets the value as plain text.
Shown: 10 °C
